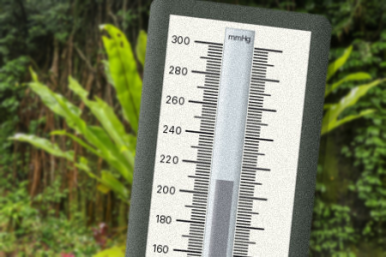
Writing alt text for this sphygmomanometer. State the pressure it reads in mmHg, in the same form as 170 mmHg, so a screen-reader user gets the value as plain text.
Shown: 210 mmHg
